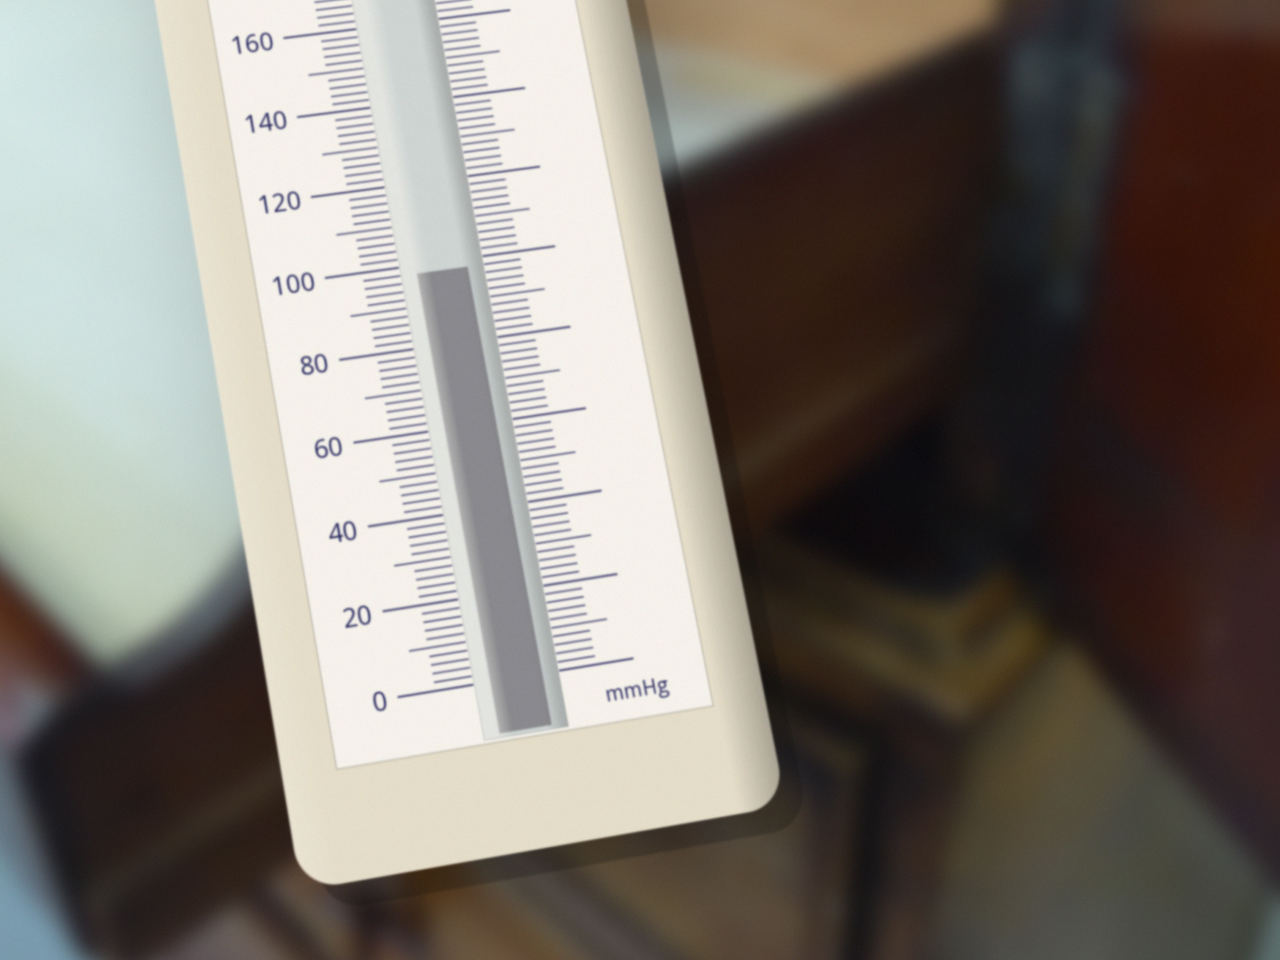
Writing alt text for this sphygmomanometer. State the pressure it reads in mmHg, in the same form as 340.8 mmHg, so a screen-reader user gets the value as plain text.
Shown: 98 mmHg
